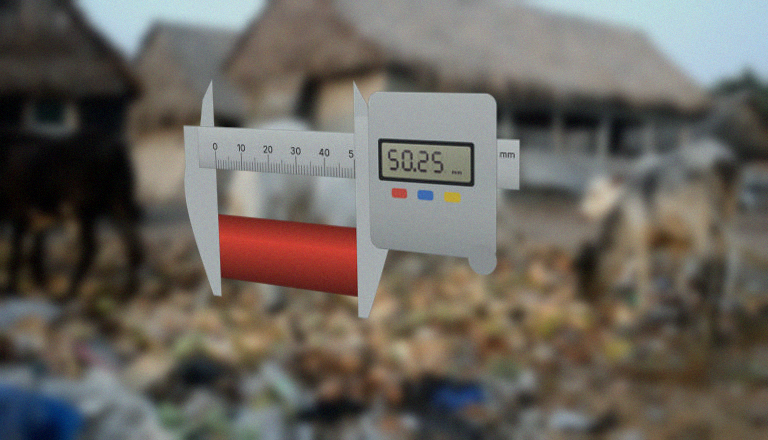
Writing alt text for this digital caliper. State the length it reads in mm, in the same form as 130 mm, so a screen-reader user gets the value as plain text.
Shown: 50.25 mm
